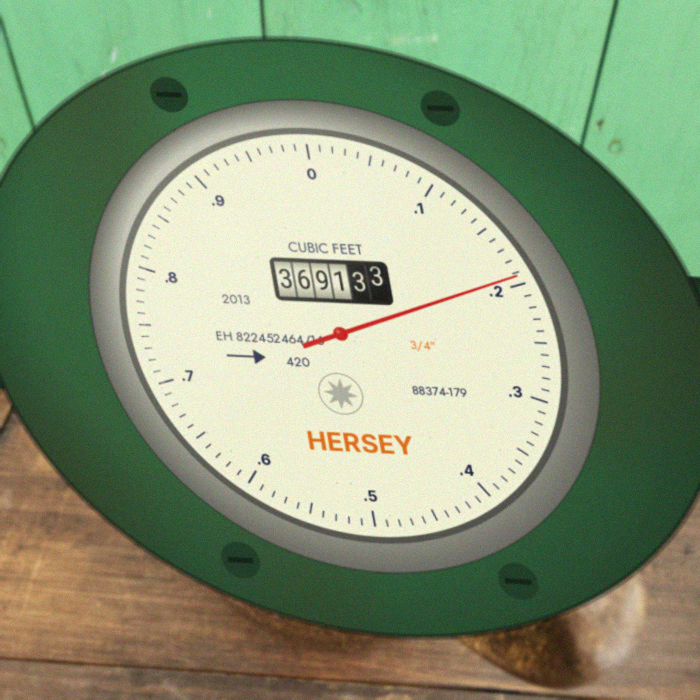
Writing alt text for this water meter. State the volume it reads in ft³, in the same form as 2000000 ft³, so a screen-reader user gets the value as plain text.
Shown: 369133.19 ft³
